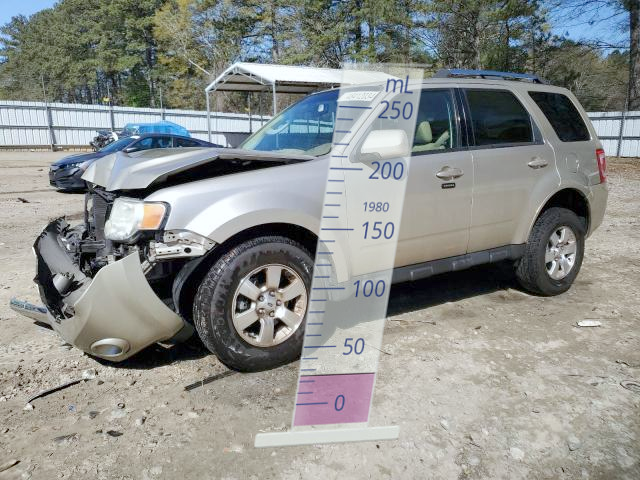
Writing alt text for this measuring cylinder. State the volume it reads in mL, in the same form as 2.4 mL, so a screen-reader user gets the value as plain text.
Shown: 25 mL
